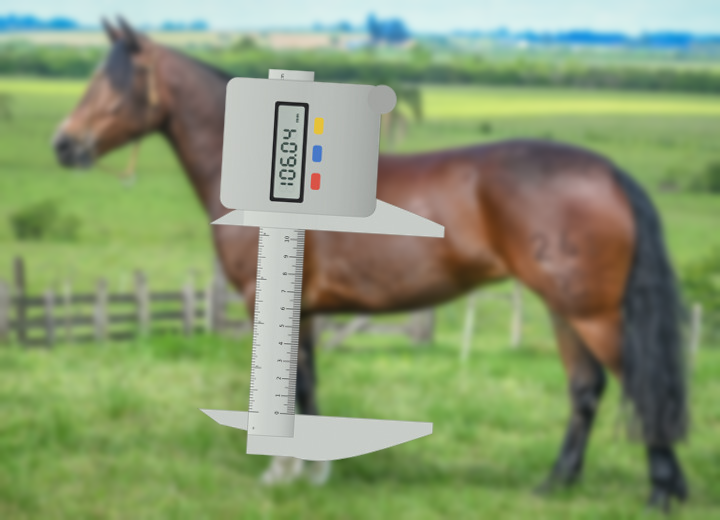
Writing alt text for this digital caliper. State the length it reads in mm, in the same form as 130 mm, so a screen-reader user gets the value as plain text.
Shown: 106.04 mm
